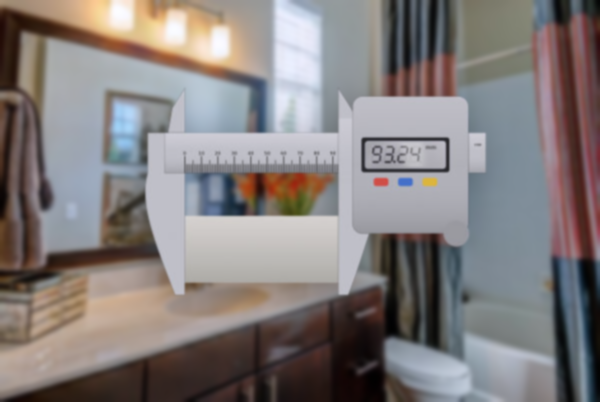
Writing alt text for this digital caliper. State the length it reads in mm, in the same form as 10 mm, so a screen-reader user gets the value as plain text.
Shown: 93.24 mm
